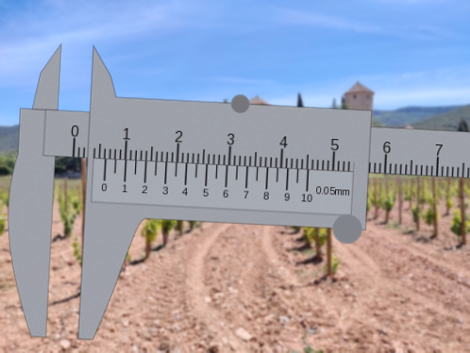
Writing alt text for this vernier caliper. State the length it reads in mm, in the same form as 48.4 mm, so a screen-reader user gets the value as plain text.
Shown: 6.2 mm
